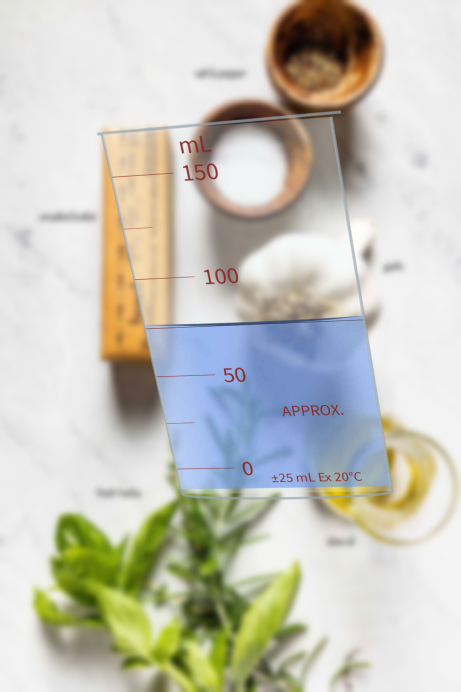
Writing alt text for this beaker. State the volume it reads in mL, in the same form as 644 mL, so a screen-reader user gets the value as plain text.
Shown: 75 mL
